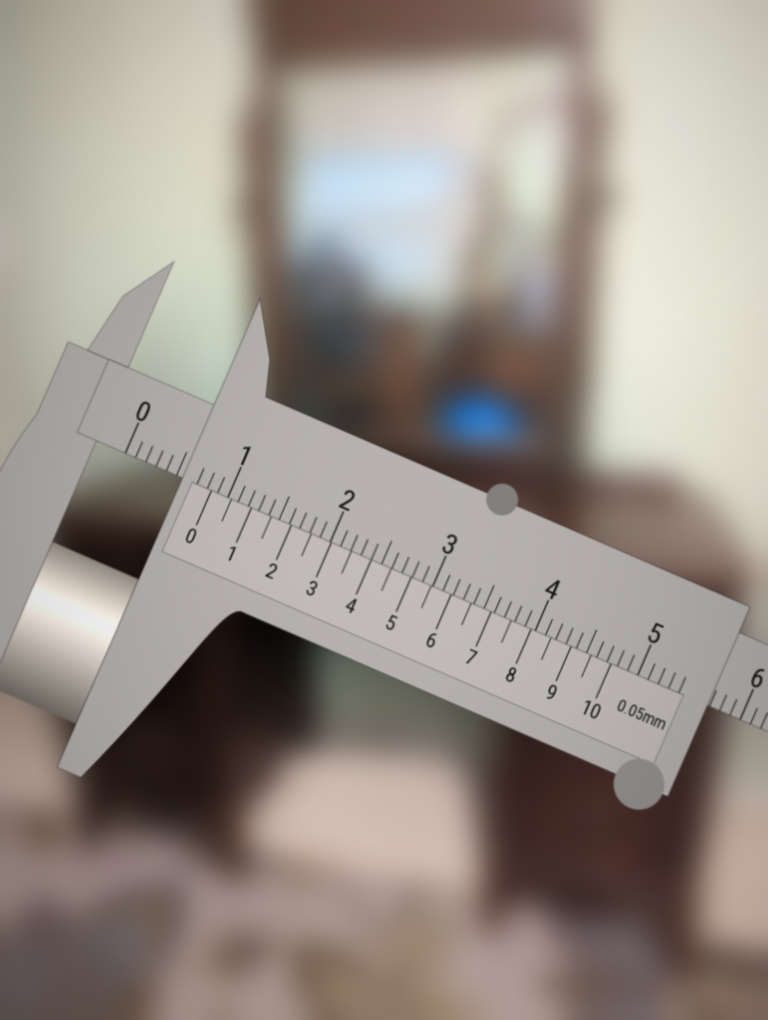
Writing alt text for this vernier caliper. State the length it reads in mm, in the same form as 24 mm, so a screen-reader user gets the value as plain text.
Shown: 8.4 mm
